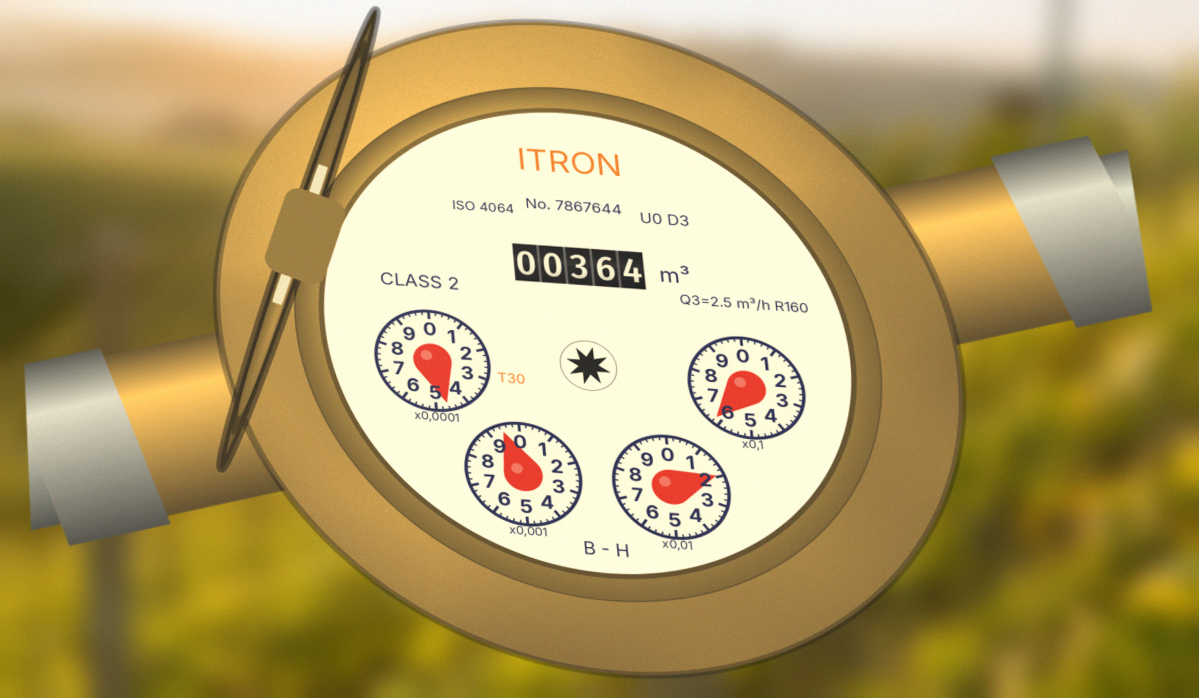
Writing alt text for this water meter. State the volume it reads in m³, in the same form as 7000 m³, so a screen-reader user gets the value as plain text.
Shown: 364.6194 m³
